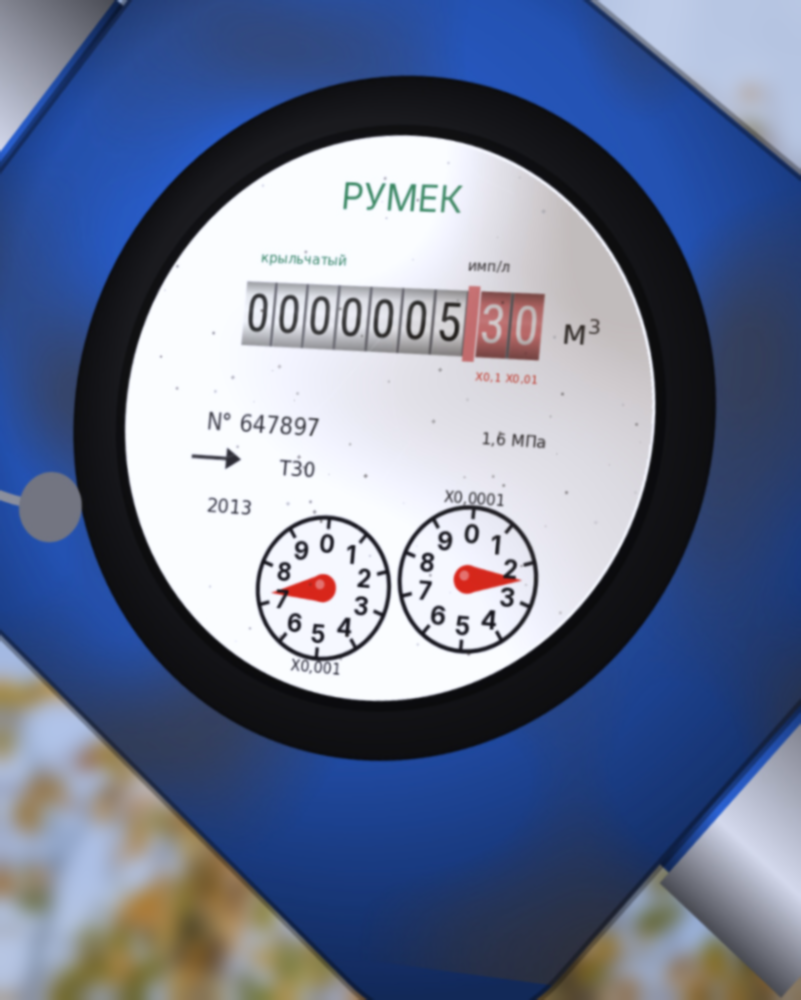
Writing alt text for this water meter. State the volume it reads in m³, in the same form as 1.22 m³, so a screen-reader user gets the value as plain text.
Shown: 5.3072 m³
